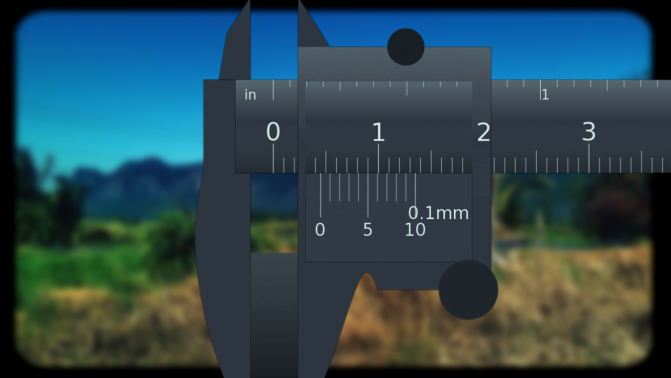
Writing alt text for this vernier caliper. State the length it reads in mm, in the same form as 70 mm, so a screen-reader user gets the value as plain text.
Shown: 4.5 mm
